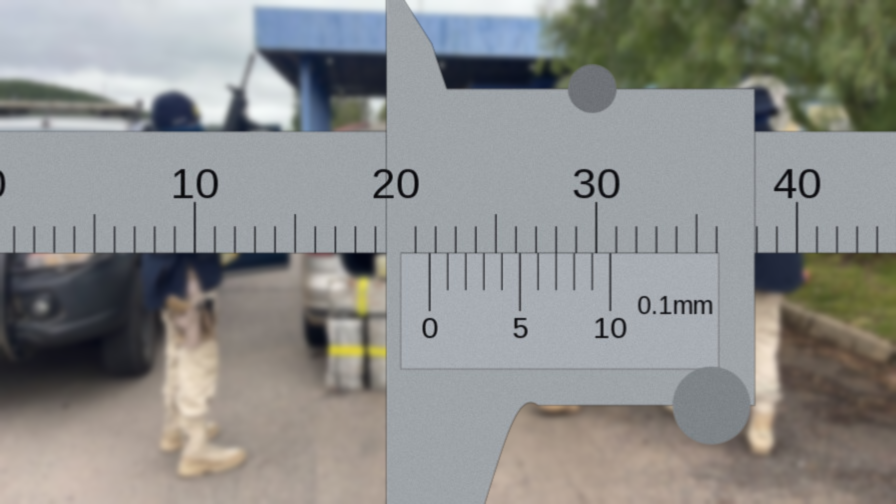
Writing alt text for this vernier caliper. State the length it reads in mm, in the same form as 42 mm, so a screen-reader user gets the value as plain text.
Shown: 21.7 mm
